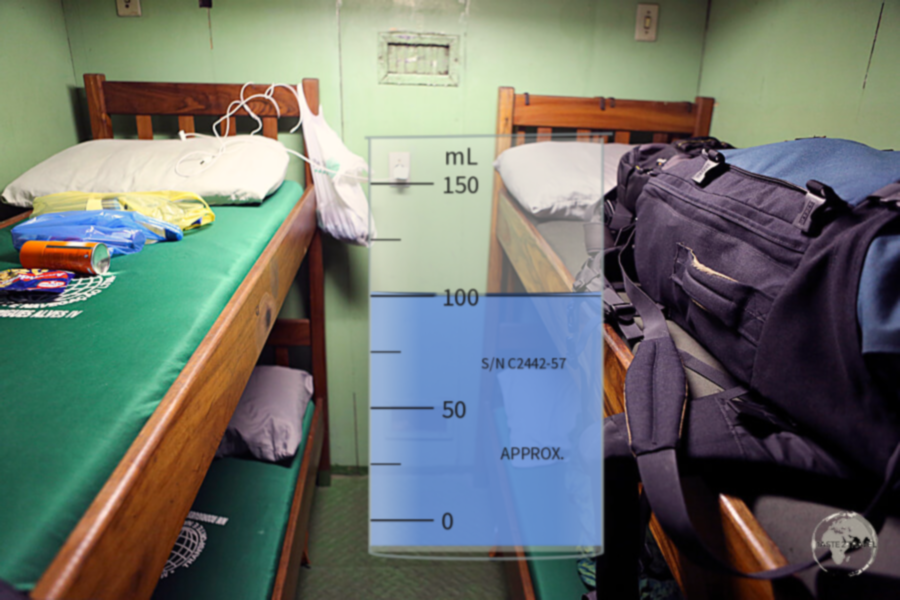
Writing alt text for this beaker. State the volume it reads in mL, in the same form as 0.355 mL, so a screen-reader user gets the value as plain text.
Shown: 100 mL
